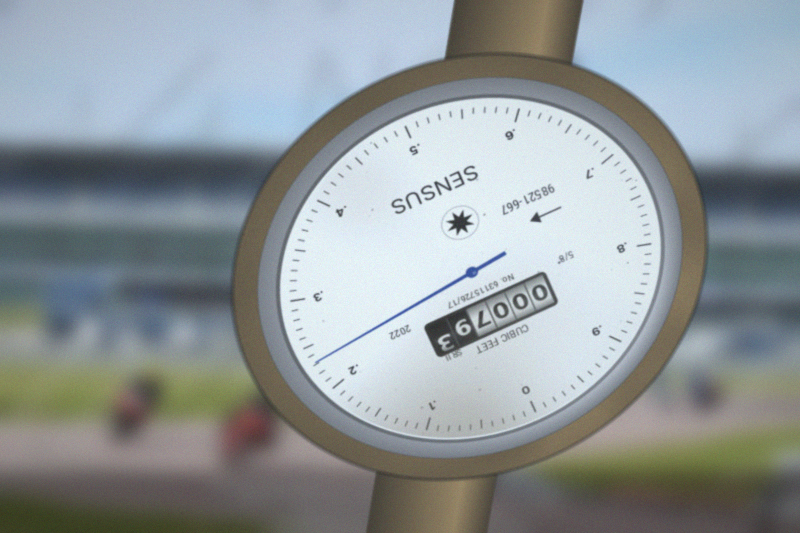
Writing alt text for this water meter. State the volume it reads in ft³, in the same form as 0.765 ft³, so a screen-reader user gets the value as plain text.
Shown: 793.23 ft³
